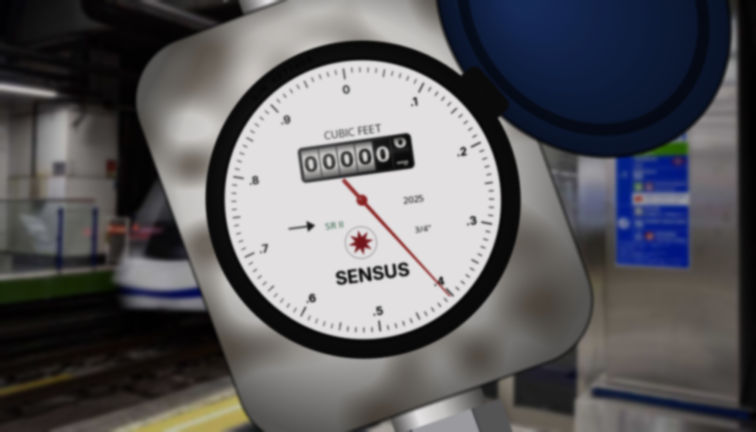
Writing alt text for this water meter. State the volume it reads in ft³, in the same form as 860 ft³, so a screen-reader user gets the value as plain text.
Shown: 6.40 ft³
